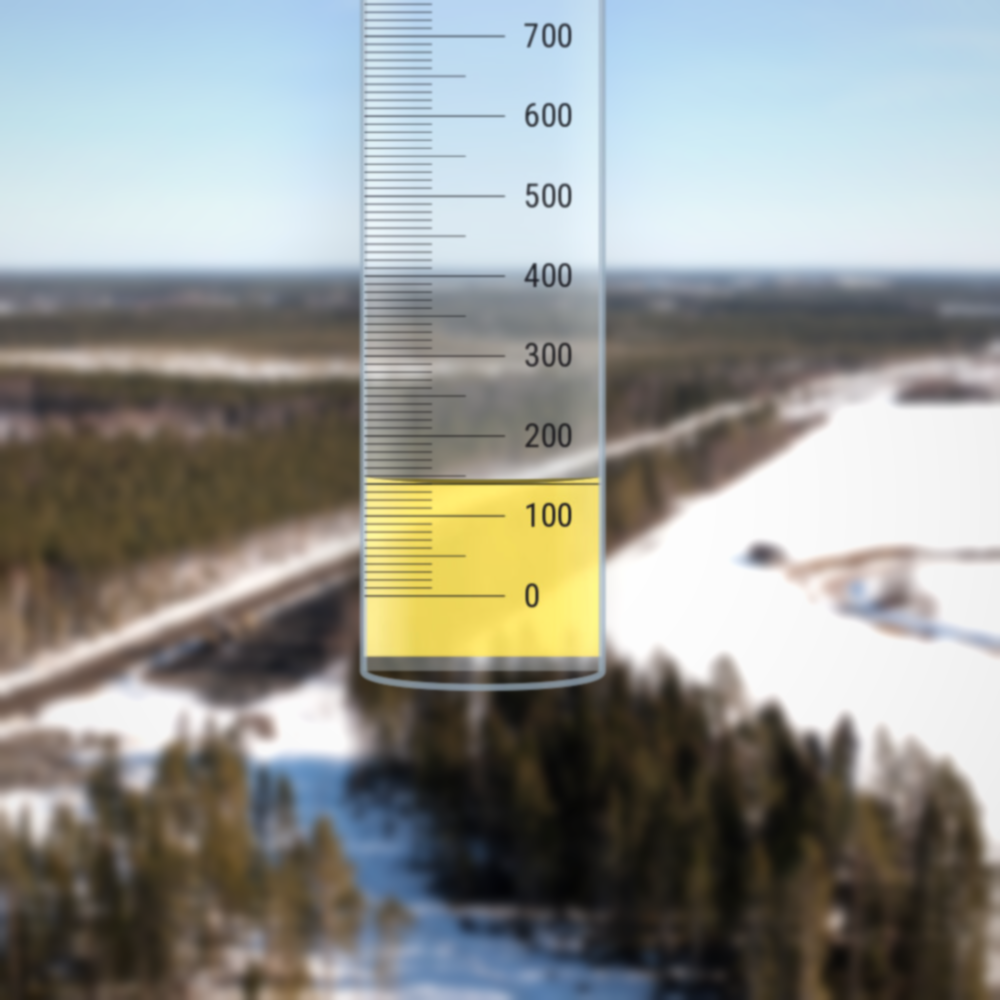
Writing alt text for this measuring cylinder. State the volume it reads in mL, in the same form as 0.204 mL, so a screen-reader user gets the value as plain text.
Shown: 140 mL
